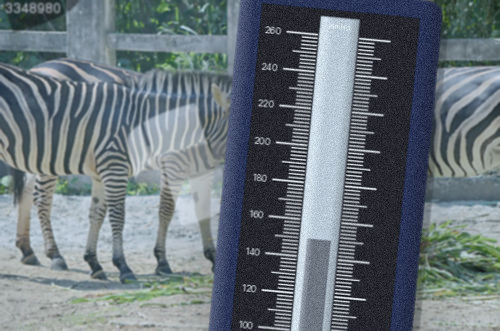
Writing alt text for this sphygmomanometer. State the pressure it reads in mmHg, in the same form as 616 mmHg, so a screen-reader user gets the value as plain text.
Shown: 150 mmHg
